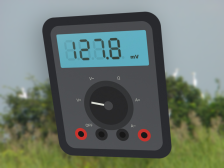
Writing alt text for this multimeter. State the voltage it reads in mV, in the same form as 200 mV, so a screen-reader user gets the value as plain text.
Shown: 127.8 mV
